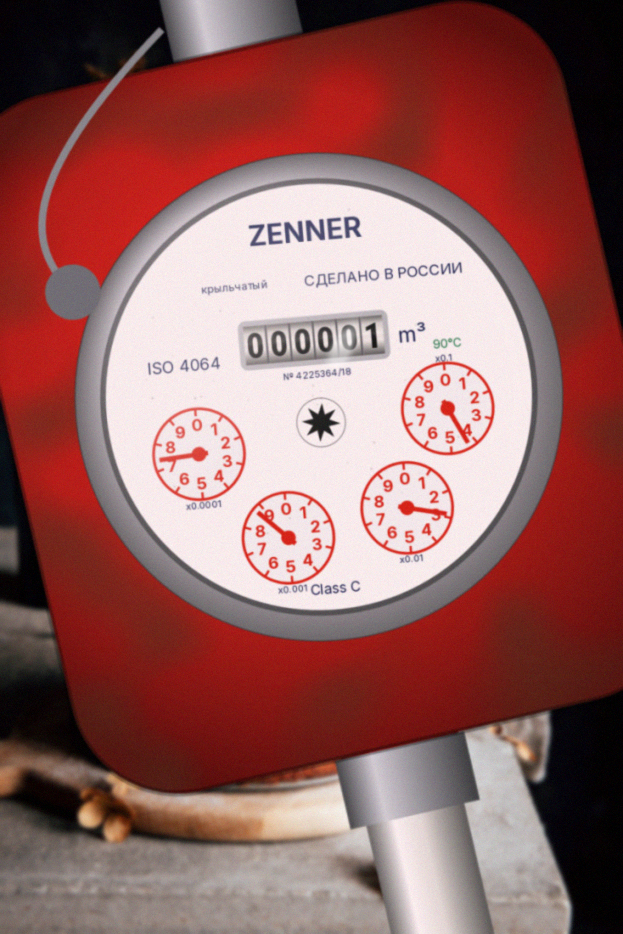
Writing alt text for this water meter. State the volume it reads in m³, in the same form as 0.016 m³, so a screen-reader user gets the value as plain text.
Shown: 1.4287 m³
